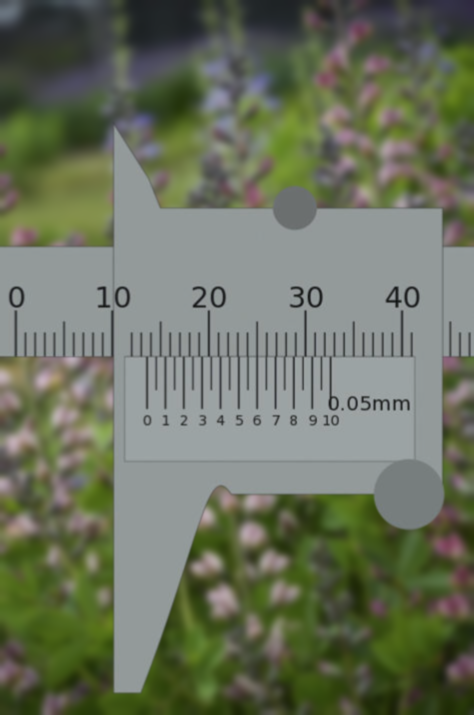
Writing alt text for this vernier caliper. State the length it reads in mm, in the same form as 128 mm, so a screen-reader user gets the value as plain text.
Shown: 13.6 mm
